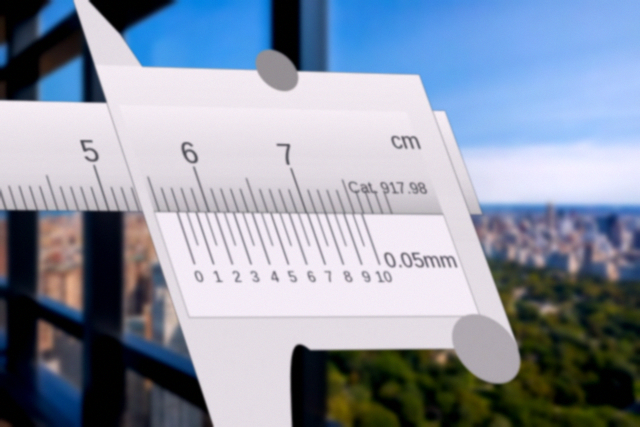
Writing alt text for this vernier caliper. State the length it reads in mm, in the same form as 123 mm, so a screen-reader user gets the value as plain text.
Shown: 56.8 mm
